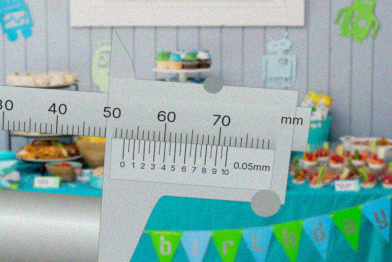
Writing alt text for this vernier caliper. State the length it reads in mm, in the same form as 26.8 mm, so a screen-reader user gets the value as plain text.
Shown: 52.6 mm
